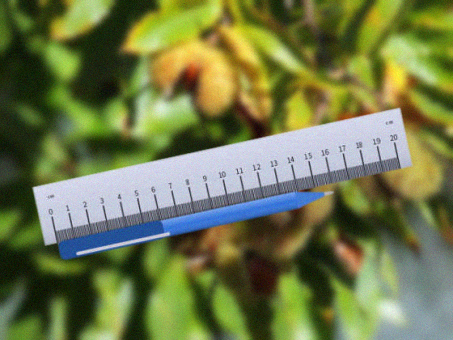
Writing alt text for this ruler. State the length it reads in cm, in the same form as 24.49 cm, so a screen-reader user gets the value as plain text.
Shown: 16 cm
